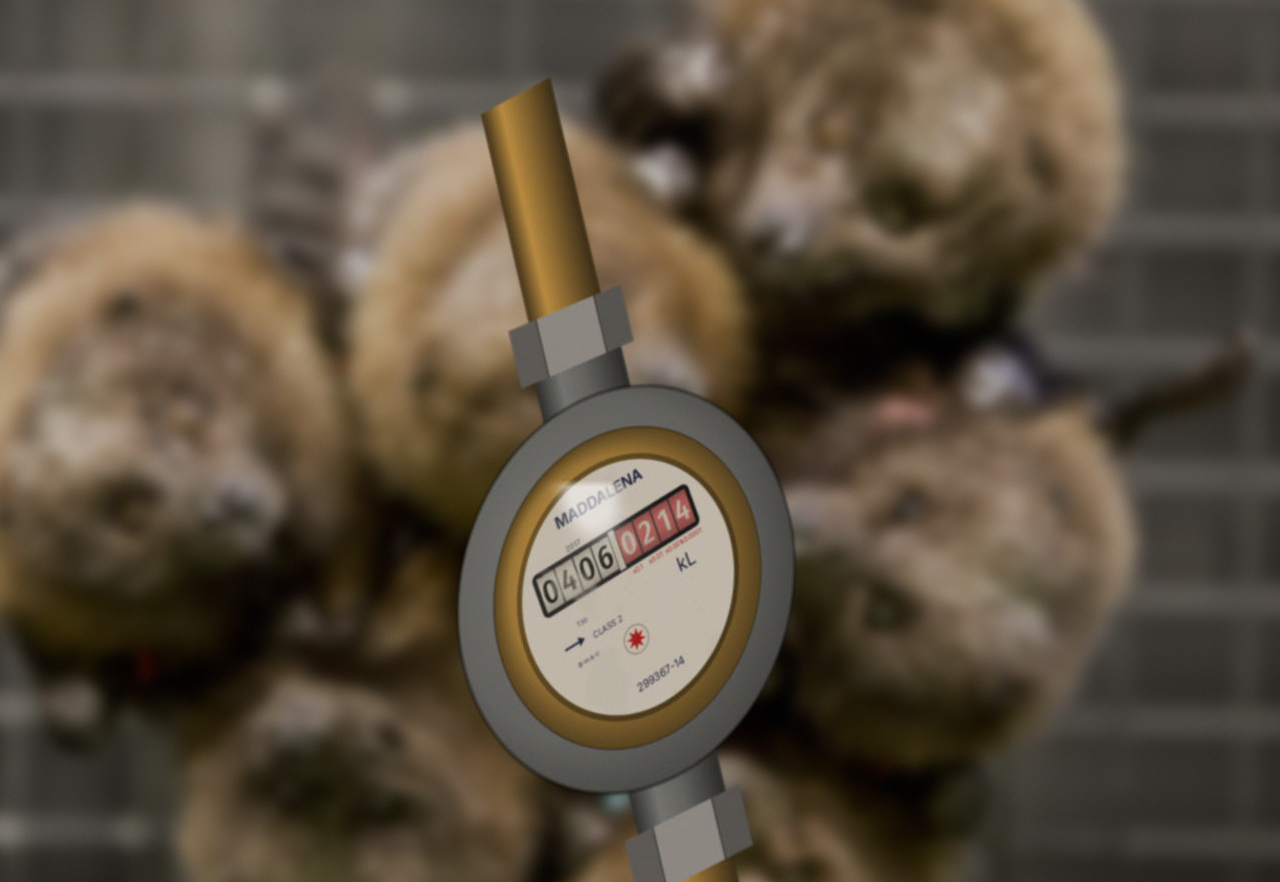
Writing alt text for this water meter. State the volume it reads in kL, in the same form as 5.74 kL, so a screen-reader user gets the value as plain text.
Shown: 406.0214 kL
